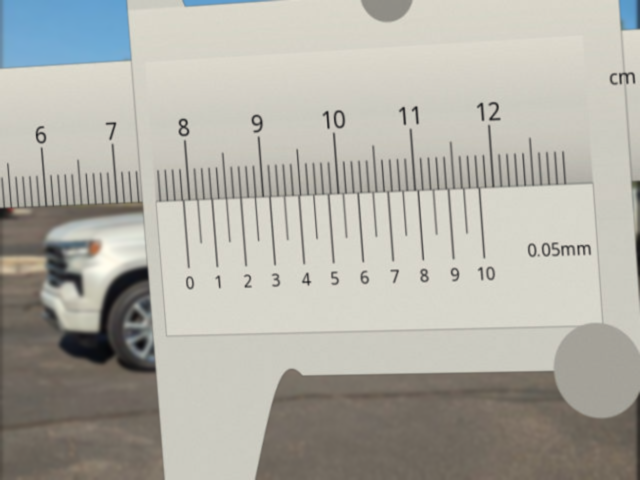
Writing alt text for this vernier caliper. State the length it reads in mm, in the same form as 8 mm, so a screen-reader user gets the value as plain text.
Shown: 79.2 mm
